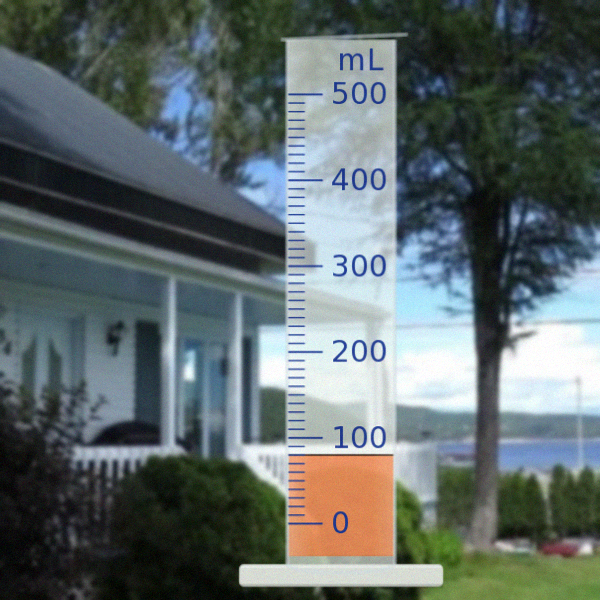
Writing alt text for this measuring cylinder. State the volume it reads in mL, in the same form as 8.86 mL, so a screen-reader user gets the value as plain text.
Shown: 80 mL
